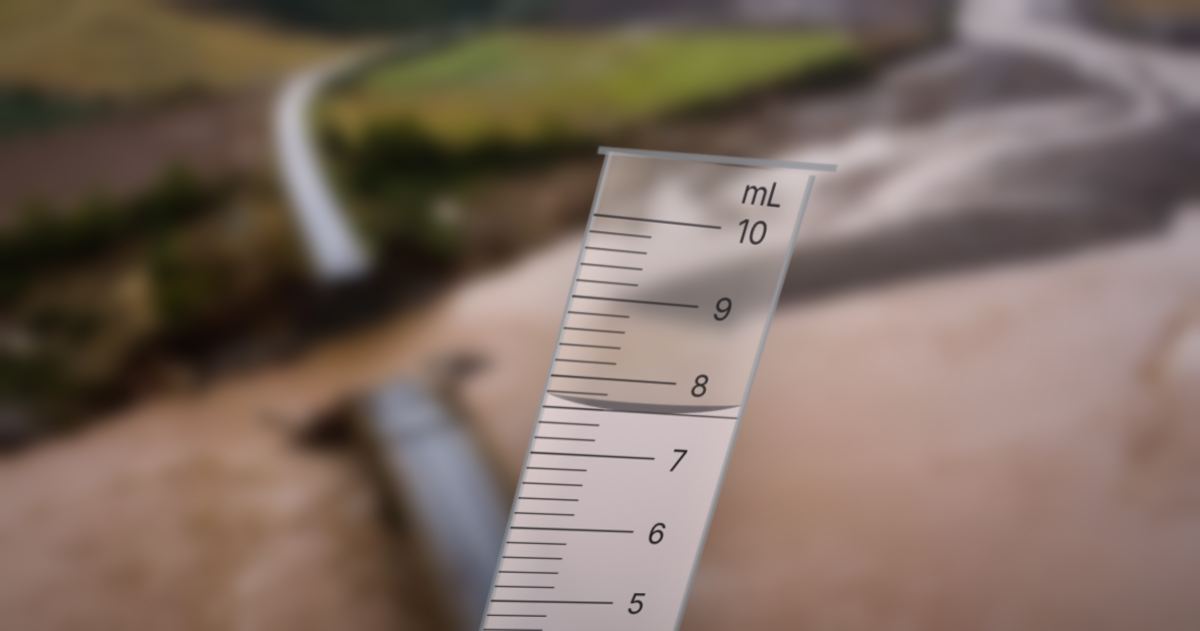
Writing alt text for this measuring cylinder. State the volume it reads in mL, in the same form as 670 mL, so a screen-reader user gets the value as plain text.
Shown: 7.6 mL
